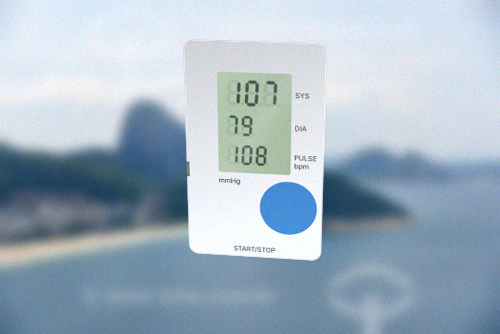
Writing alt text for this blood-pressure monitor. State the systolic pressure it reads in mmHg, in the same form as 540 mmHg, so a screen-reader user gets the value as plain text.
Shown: 107 mmHg
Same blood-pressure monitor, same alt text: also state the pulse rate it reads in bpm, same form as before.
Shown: 108 bpm
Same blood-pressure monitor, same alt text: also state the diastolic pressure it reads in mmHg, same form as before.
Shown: 79 mmHg
